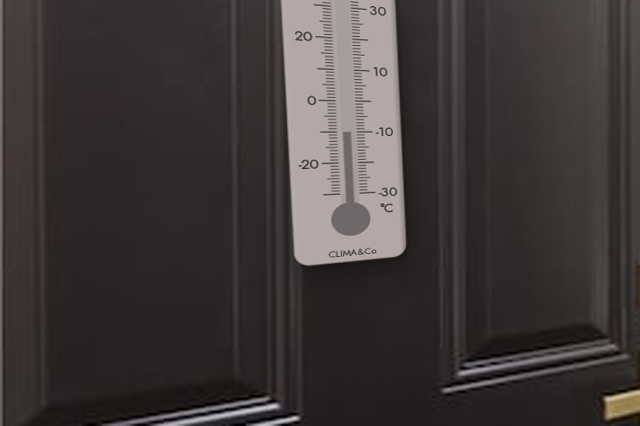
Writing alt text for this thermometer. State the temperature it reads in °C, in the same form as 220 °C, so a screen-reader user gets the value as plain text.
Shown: -10 °C
